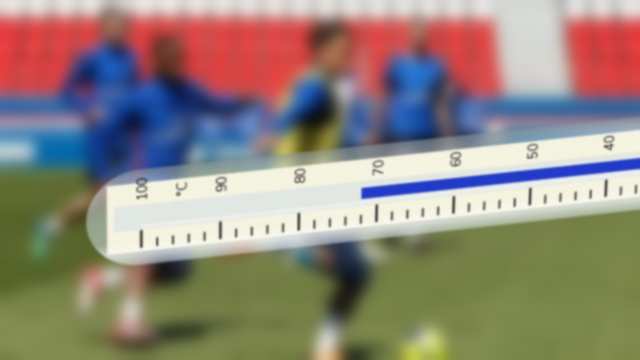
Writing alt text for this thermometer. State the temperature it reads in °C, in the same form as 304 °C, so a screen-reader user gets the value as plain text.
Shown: 72 °C
